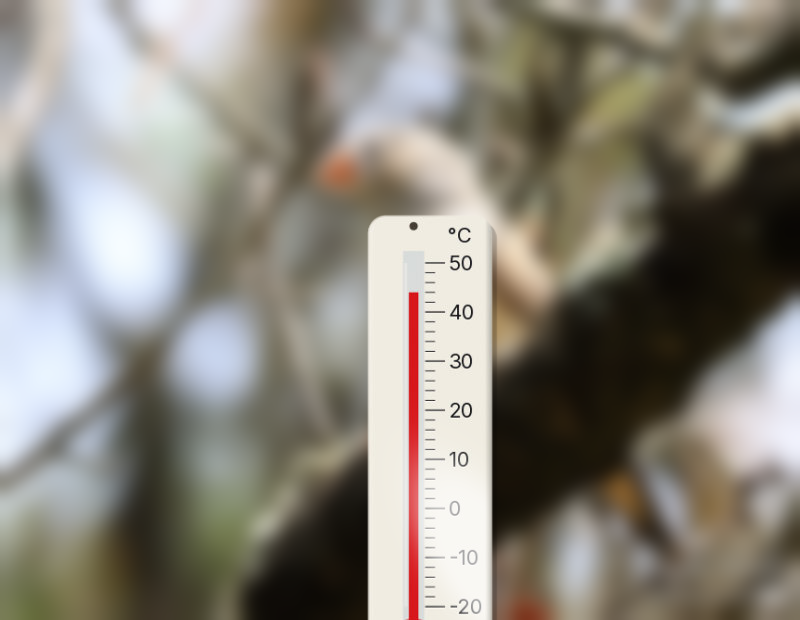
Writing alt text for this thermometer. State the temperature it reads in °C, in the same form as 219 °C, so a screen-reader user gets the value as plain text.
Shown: 44 °C
